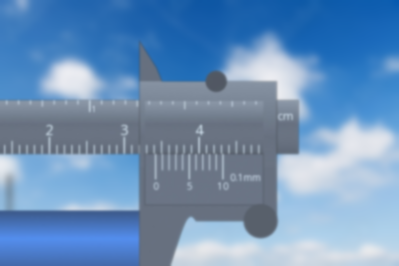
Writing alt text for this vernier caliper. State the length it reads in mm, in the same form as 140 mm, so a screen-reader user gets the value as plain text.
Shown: 34.2 mm
